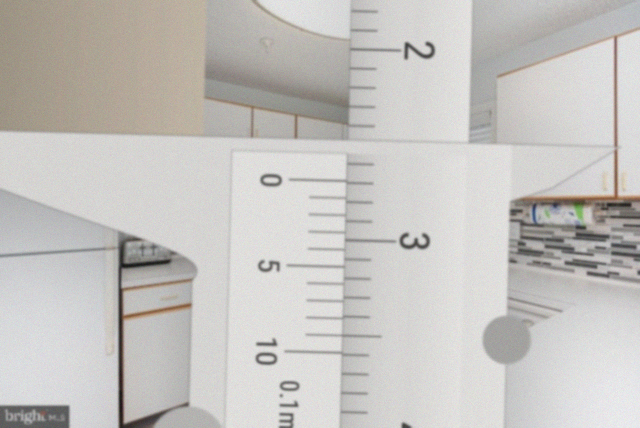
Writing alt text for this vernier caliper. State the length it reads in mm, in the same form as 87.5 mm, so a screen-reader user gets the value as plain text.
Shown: 26.9 mm
